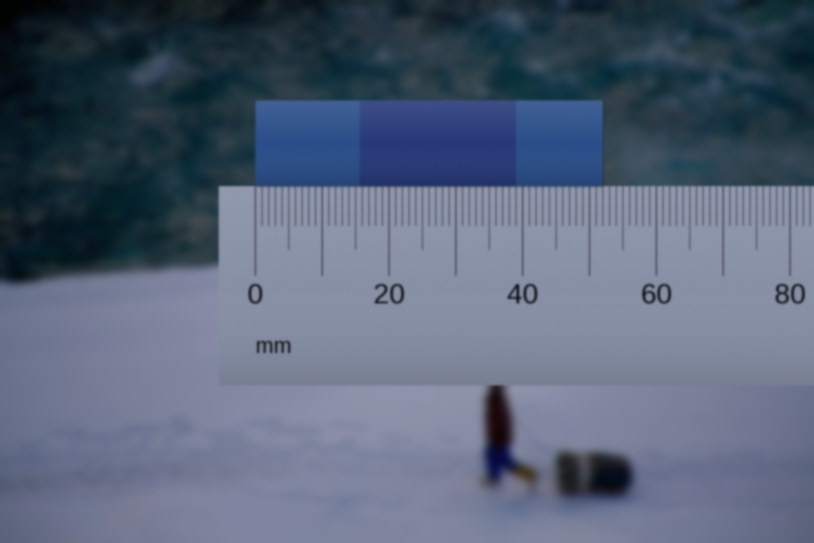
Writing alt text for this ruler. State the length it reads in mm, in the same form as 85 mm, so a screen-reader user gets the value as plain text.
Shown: 52 mm
